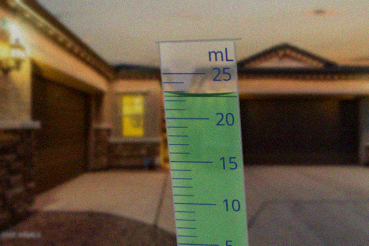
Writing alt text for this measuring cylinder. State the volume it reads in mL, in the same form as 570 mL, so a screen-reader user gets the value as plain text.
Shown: 22.5 mL
